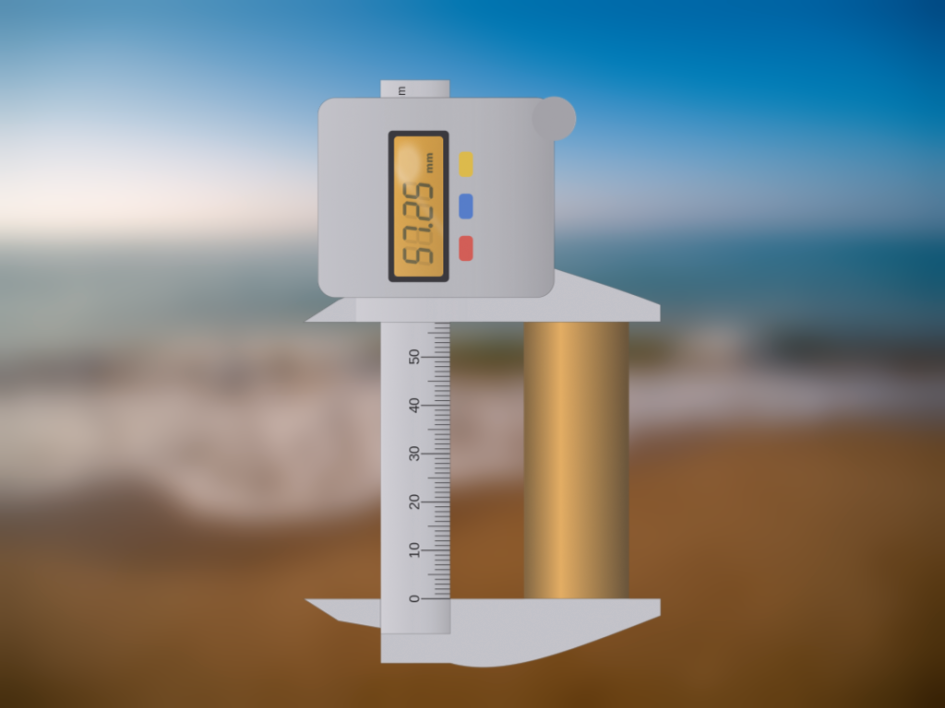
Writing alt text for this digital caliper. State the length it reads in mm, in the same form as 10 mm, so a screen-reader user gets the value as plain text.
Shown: 57.25 mm
